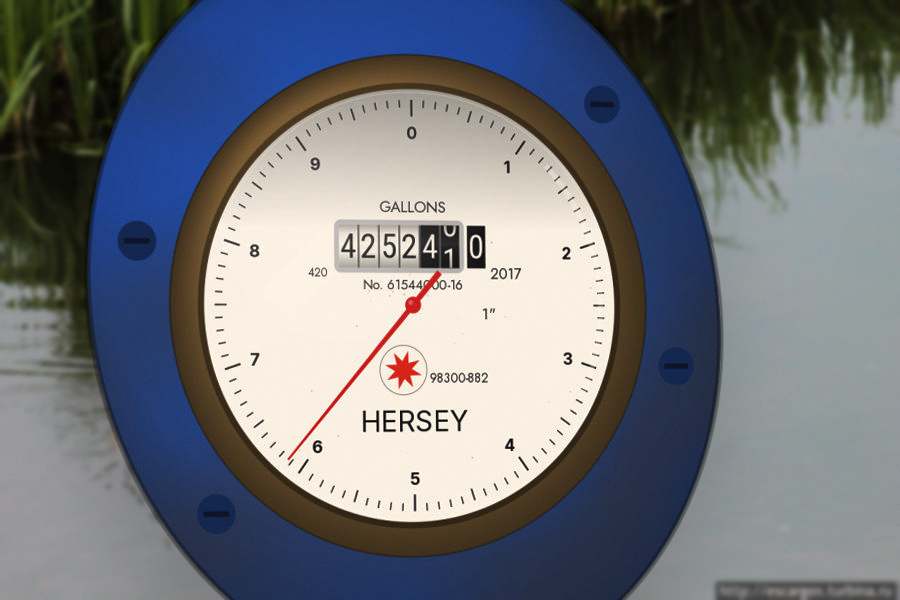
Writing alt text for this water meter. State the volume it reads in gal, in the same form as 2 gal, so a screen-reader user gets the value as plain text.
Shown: 4252406.1 gal
